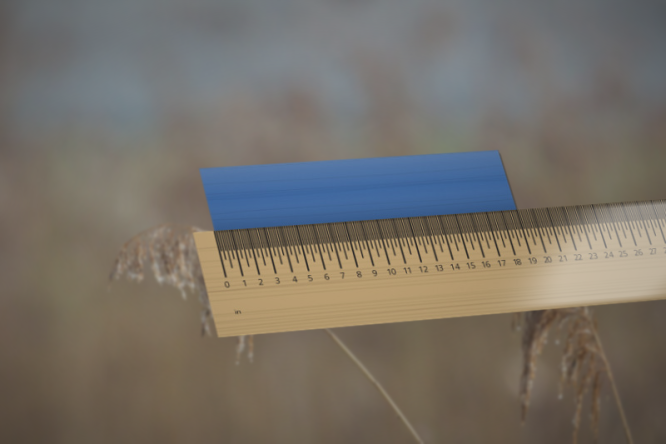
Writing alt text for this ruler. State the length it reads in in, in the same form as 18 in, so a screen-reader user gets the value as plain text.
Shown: 19 in
